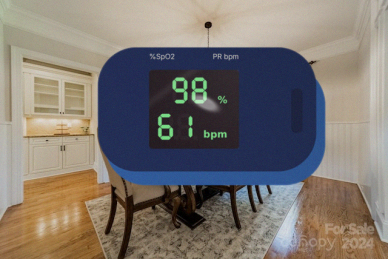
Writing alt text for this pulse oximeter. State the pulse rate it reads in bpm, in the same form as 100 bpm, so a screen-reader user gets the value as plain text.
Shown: 61 bpm
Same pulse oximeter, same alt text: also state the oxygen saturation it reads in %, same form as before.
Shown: 98 %
